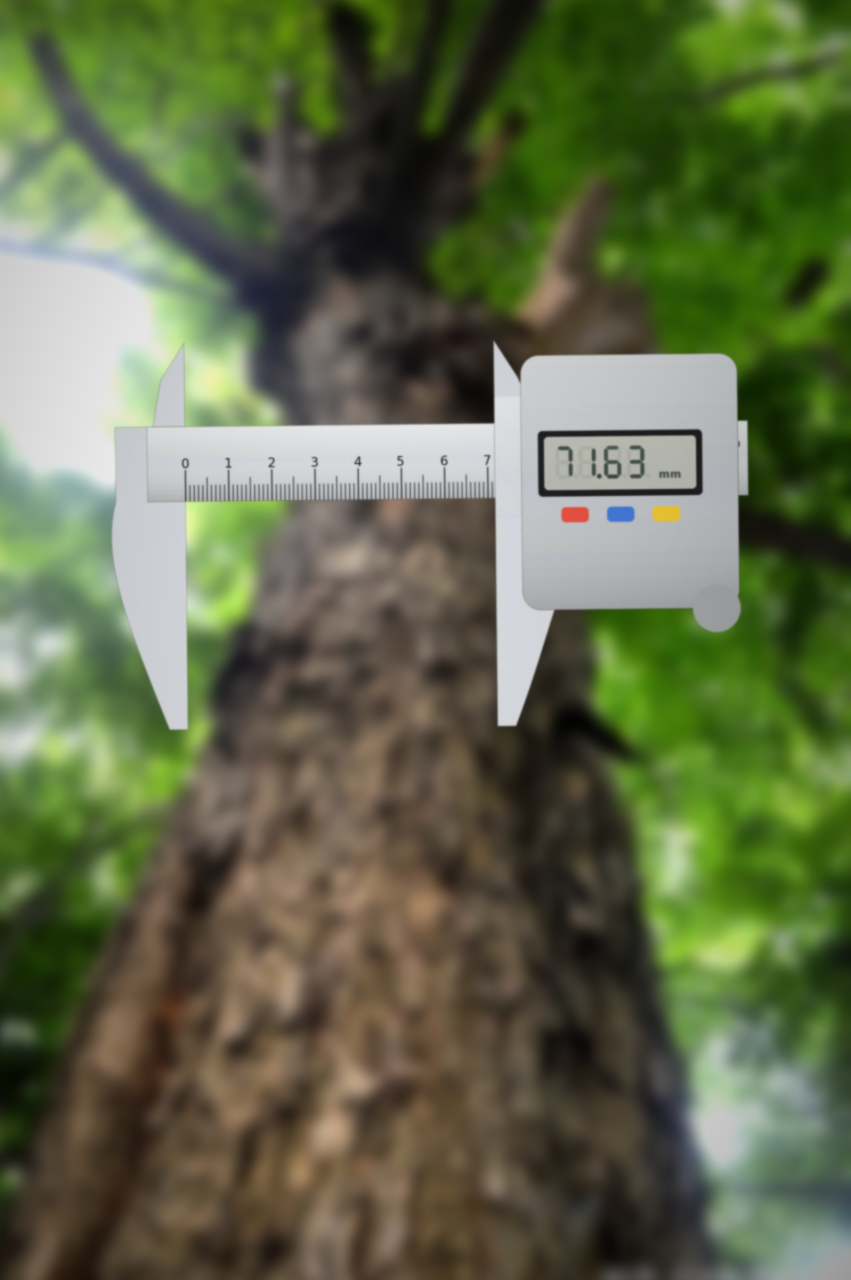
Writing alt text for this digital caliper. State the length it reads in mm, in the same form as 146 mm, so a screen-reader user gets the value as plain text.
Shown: 71.63 mm
